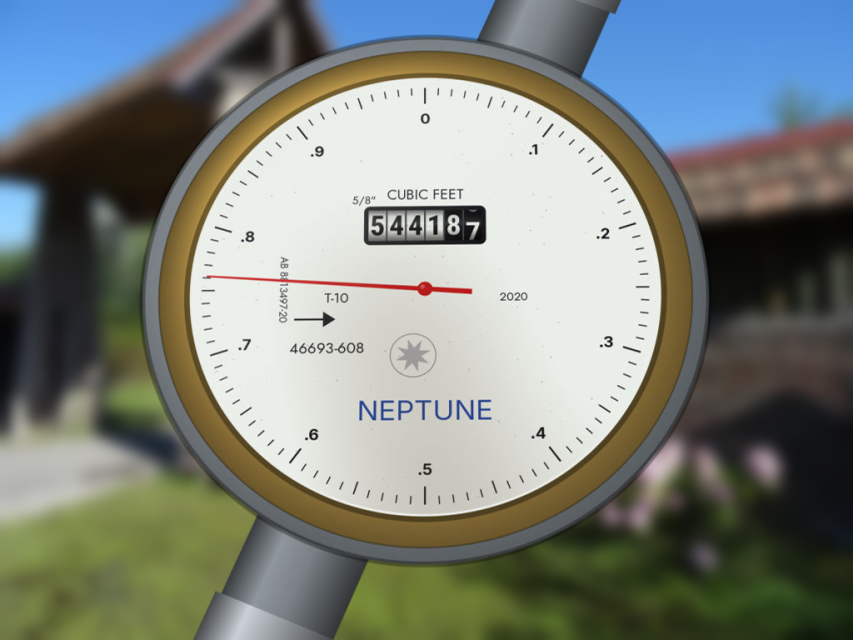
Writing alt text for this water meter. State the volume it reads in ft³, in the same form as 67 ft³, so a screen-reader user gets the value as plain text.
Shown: 544186.76 ft³
